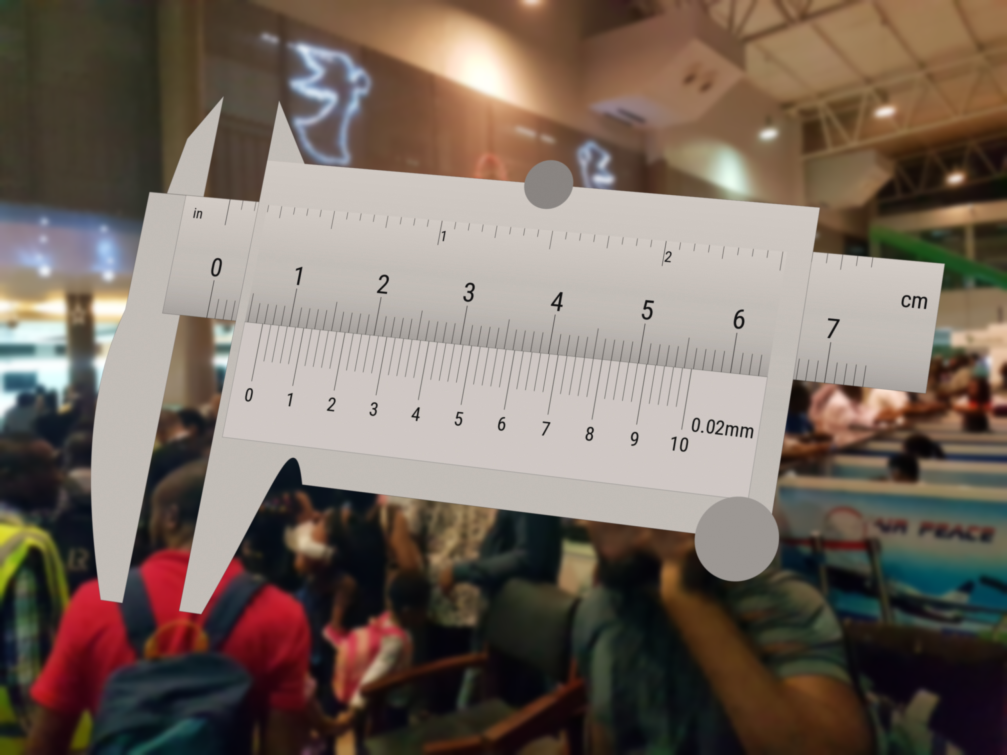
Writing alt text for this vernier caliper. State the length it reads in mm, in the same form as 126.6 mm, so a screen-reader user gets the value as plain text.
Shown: 6.8 mm
